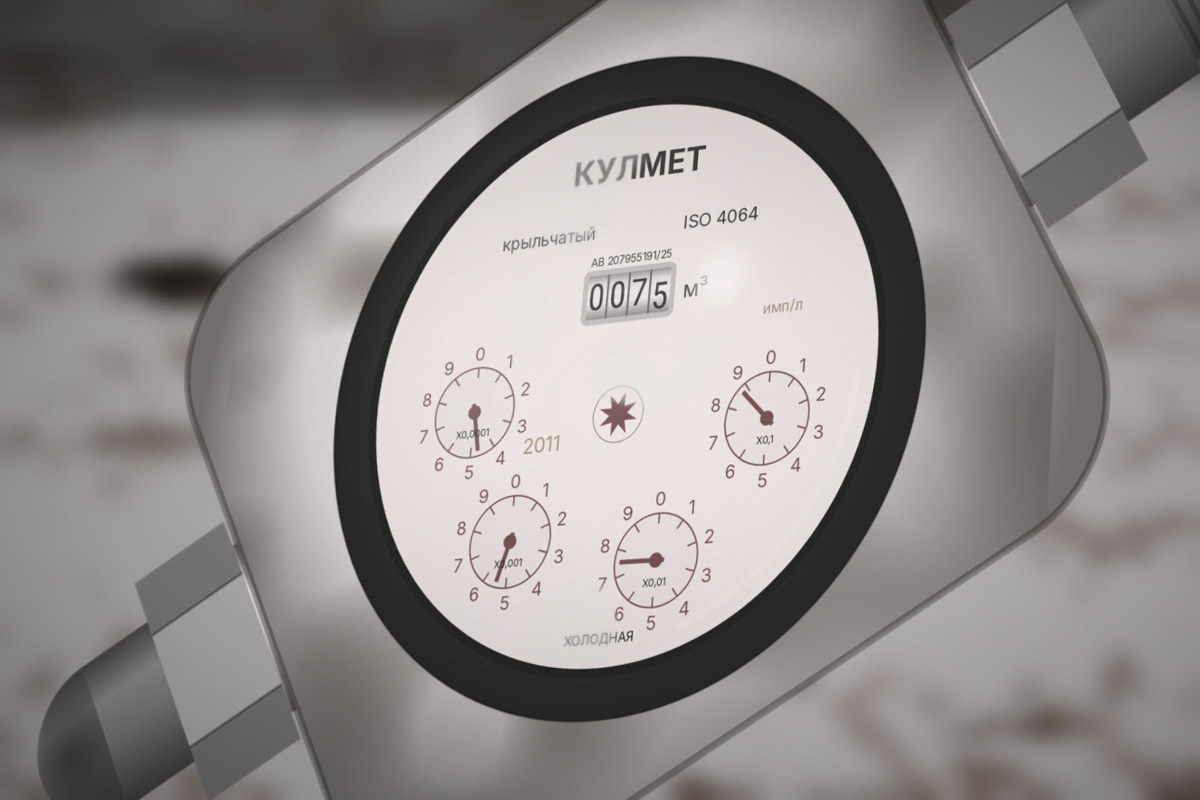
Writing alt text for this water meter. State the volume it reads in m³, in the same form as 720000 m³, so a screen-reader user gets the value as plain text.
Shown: 74.8754 m³
